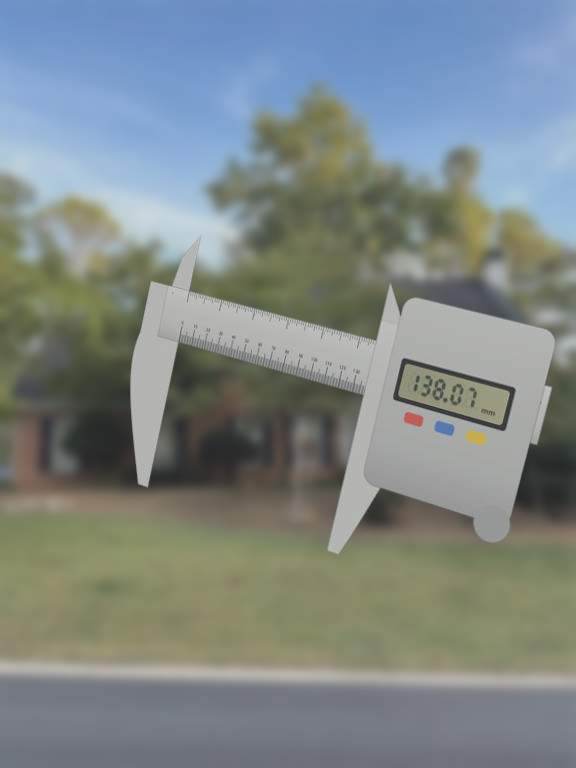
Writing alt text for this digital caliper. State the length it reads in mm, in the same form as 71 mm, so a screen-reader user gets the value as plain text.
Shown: 138.07 mm
